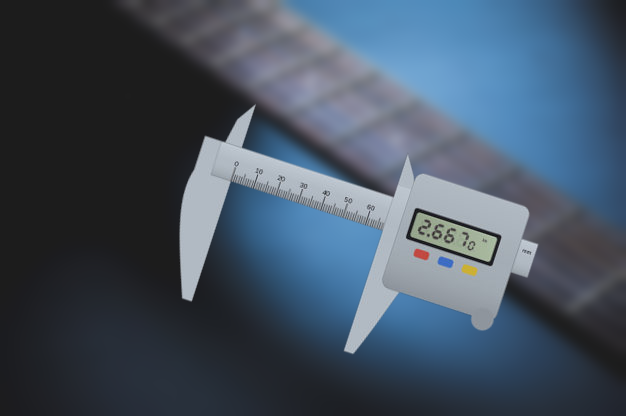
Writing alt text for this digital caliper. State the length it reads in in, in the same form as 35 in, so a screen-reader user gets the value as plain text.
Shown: 2.6670 in
